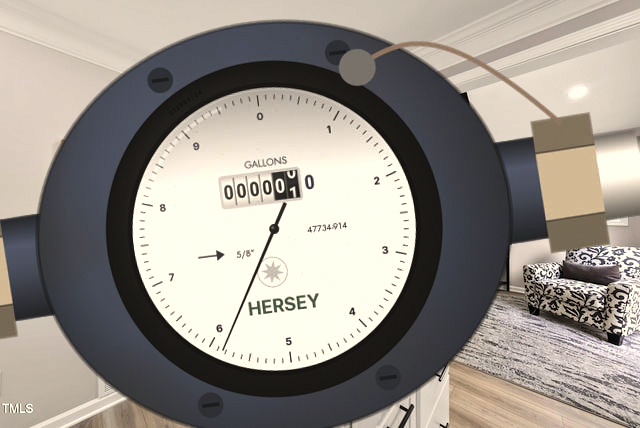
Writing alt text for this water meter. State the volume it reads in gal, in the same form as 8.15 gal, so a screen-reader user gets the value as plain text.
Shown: 5.8 gal
